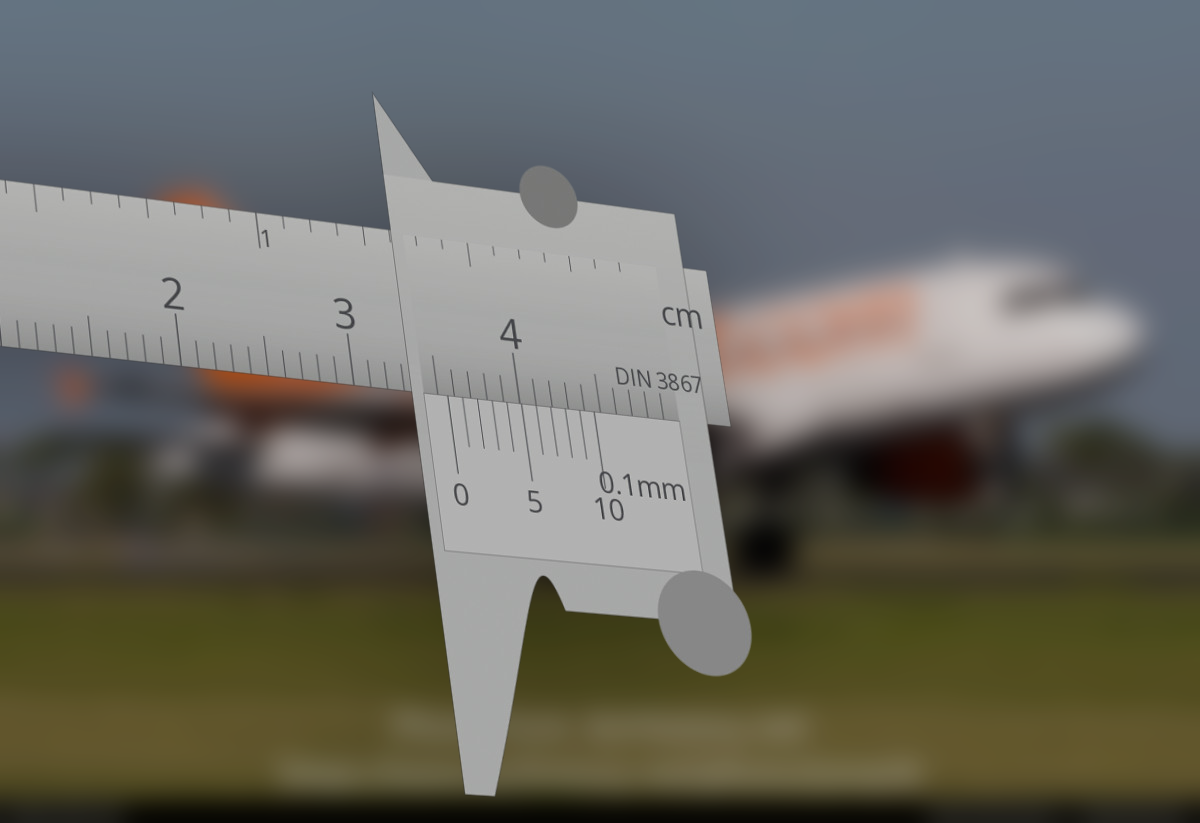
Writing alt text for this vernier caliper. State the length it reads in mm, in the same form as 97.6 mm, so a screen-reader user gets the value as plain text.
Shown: 35.6 mm
